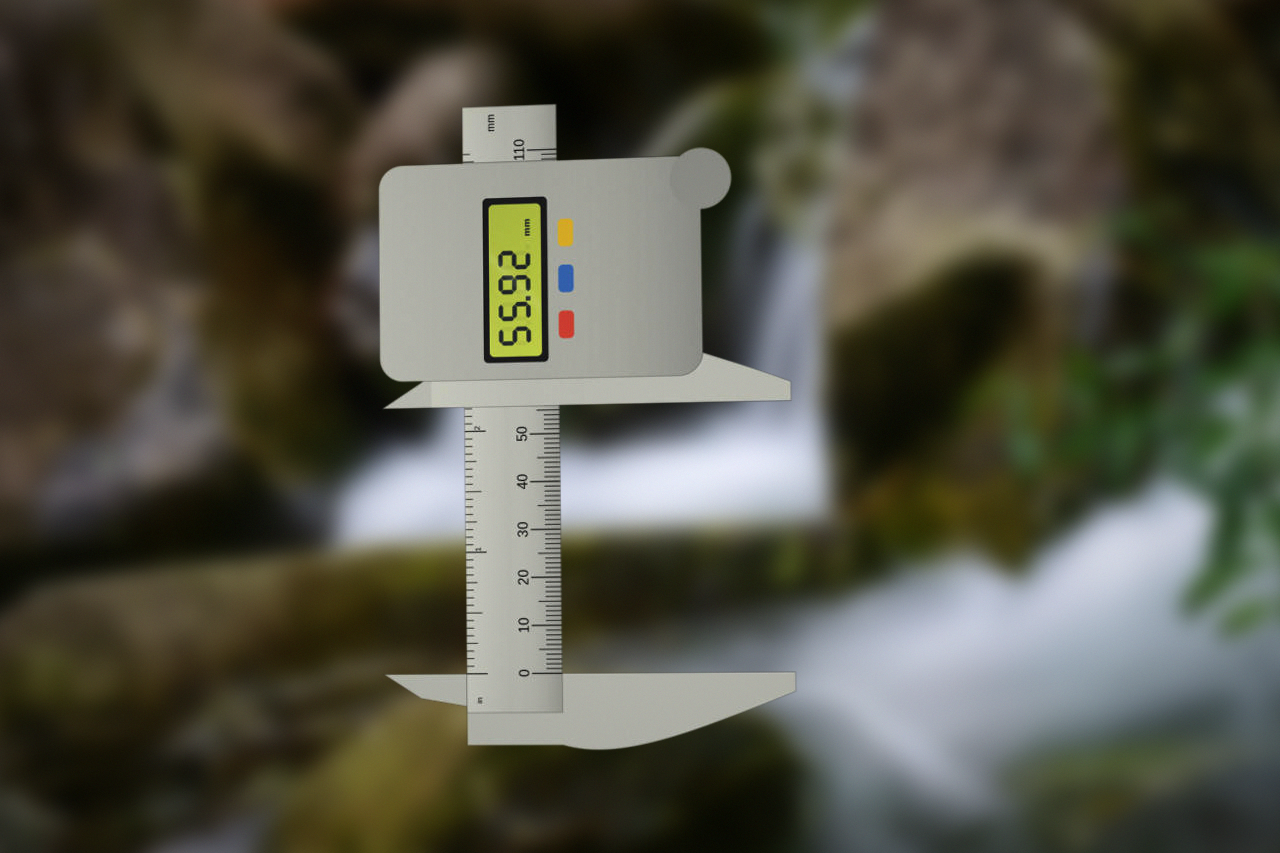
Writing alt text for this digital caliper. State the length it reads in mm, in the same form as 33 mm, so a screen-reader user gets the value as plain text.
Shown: 55.92 mm
